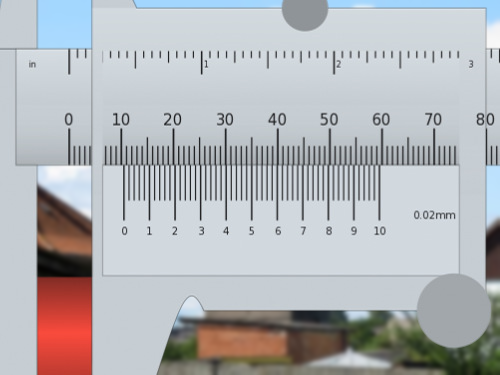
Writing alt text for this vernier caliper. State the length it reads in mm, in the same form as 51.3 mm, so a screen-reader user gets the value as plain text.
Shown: 10.5 mm
